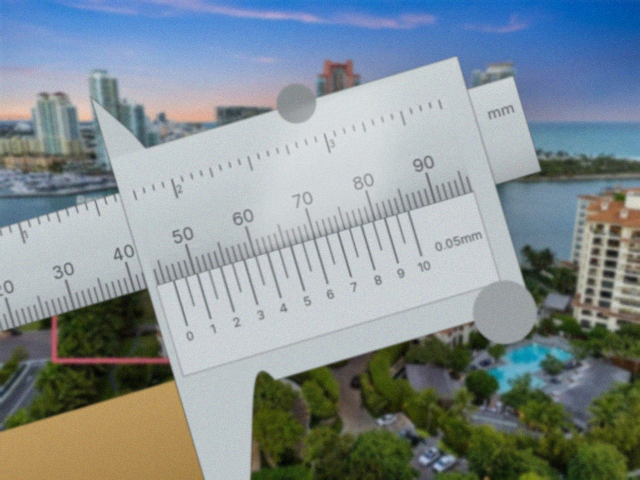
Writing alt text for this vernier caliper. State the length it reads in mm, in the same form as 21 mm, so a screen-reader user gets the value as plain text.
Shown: 46.5 mm
